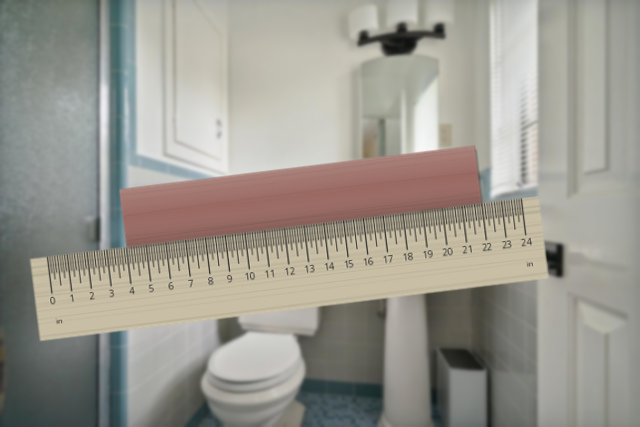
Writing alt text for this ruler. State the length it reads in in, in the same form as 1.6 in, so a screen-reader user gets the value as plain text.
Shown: 18 in
